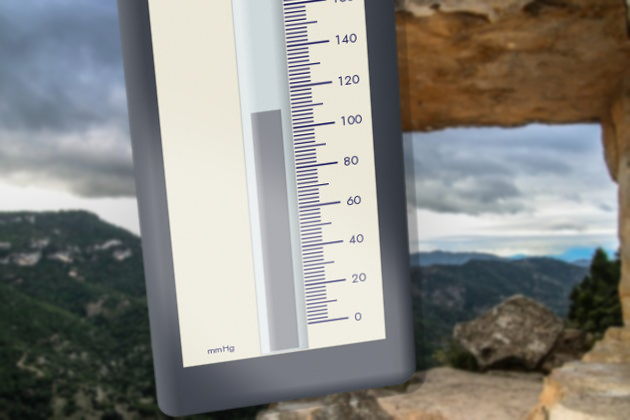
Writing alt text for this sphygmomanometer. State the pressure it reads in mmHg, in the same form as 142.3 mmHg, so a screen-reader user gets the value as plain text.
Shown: 110 mmHg
